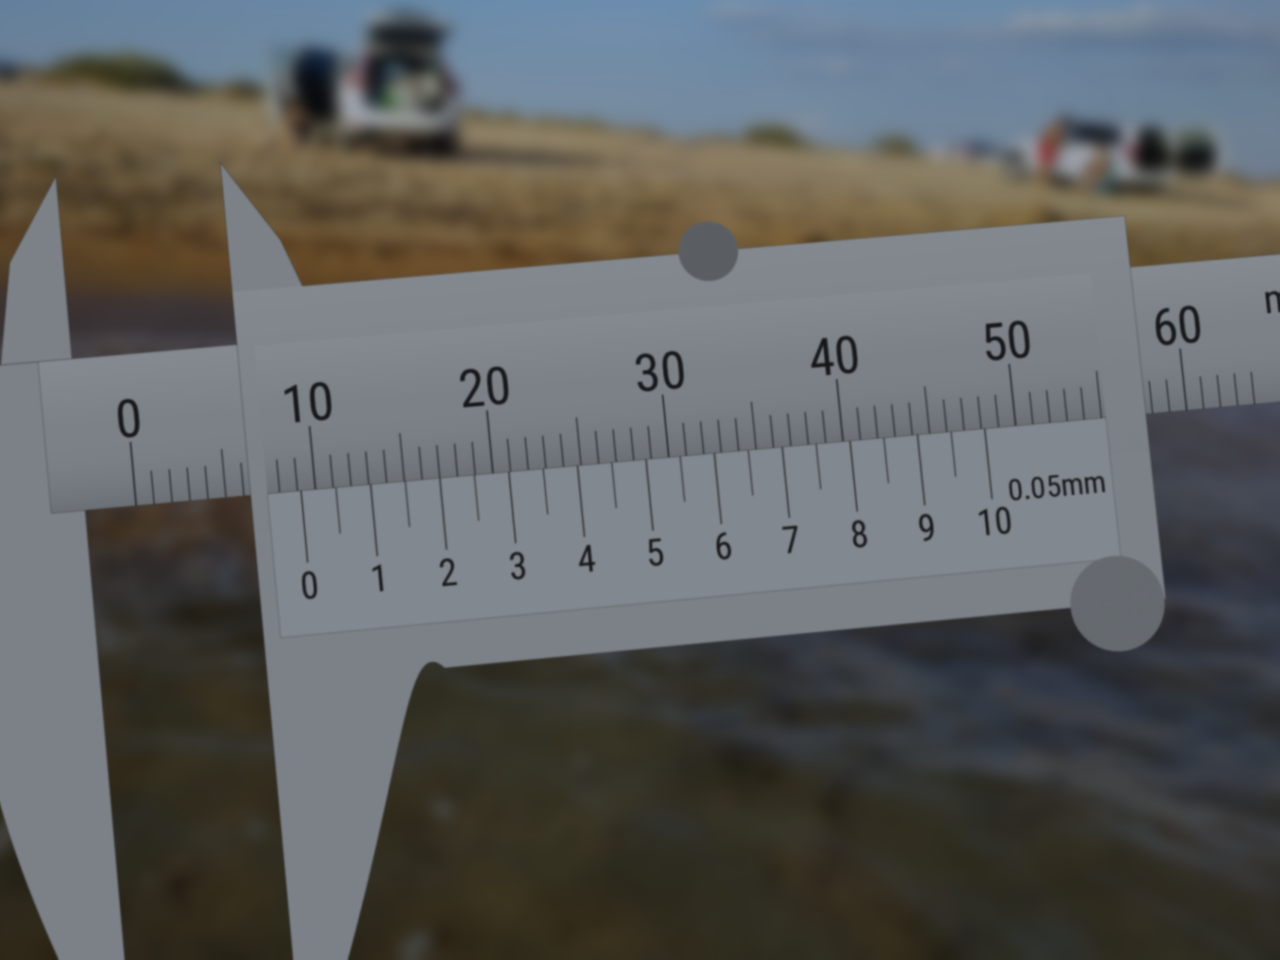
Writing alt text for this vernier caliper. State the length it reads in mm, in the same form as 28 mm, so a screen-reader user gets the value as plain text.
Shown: 9.2 mm
